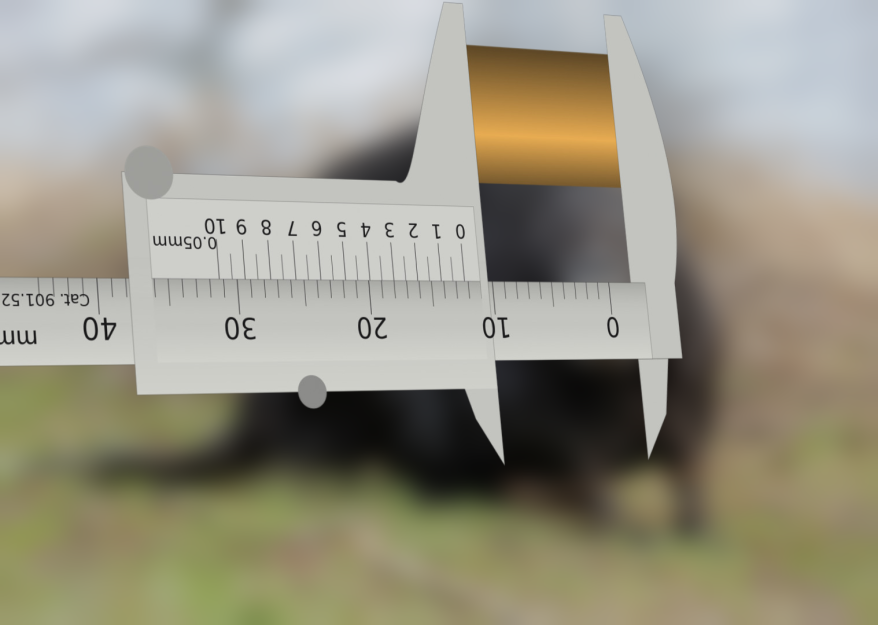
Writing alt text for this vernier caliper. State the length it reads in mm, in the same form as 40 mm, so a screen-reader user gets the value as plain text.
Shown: 12.3 mm
